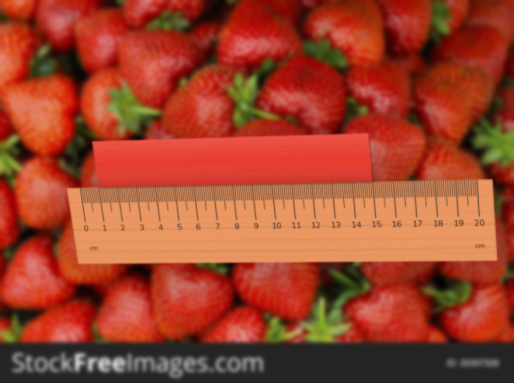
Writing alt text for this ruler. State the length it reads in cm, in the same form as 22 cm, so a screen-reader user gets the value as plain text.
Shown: 14 cm
